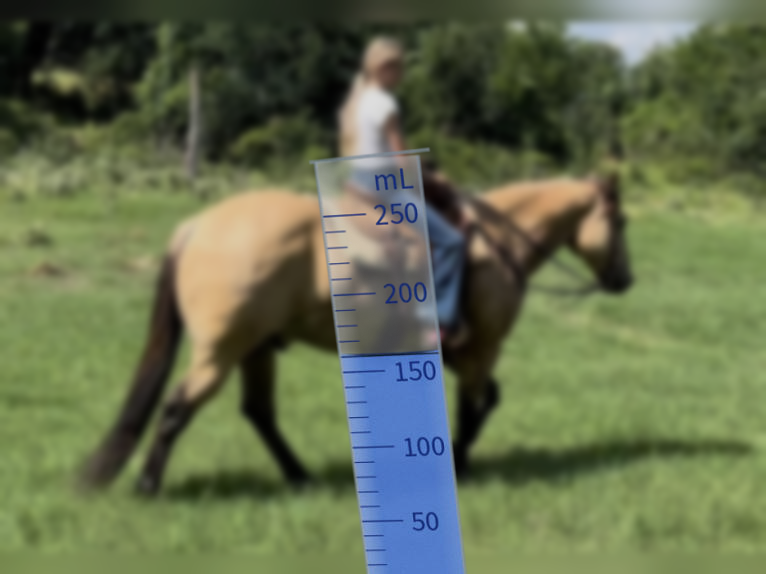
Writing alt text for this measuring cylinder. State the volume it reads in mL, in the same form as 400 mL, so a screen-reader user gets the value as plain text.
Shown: 160 mL
